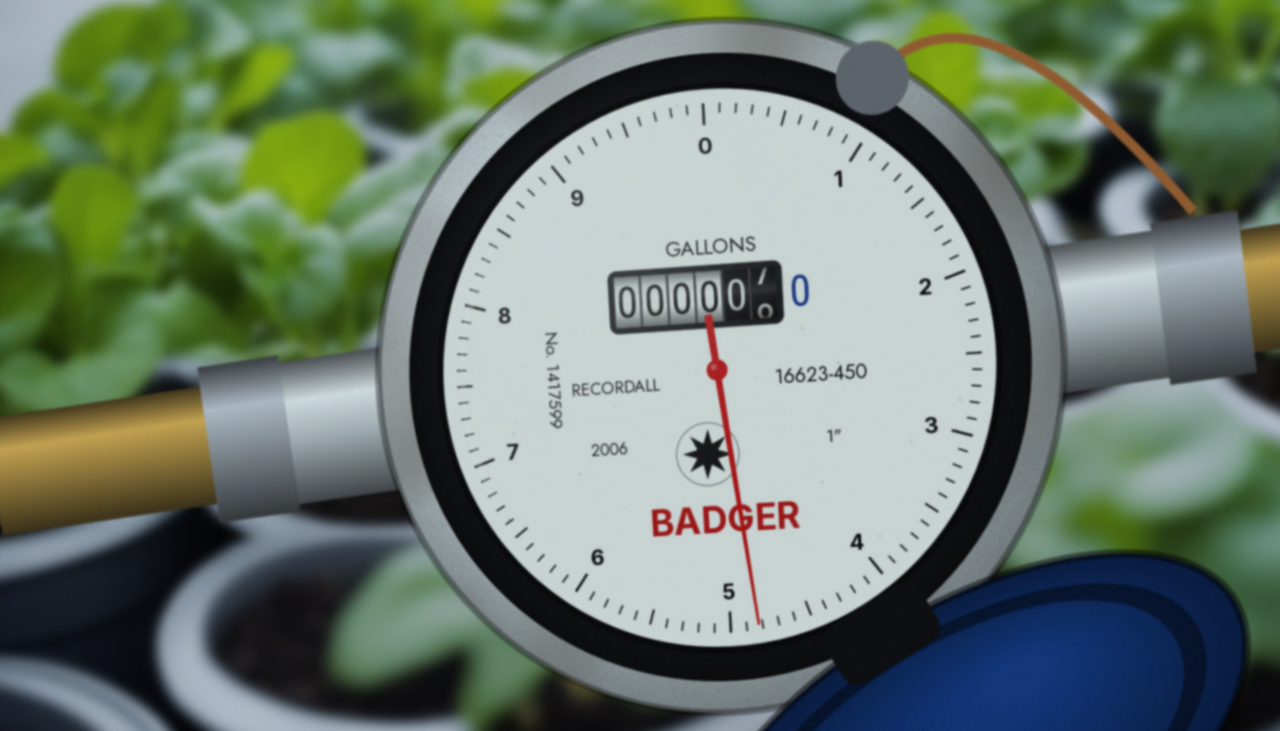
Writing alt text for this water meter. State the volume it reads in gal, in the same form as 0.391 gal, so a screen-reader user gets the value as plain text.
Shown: 74.8 gal
